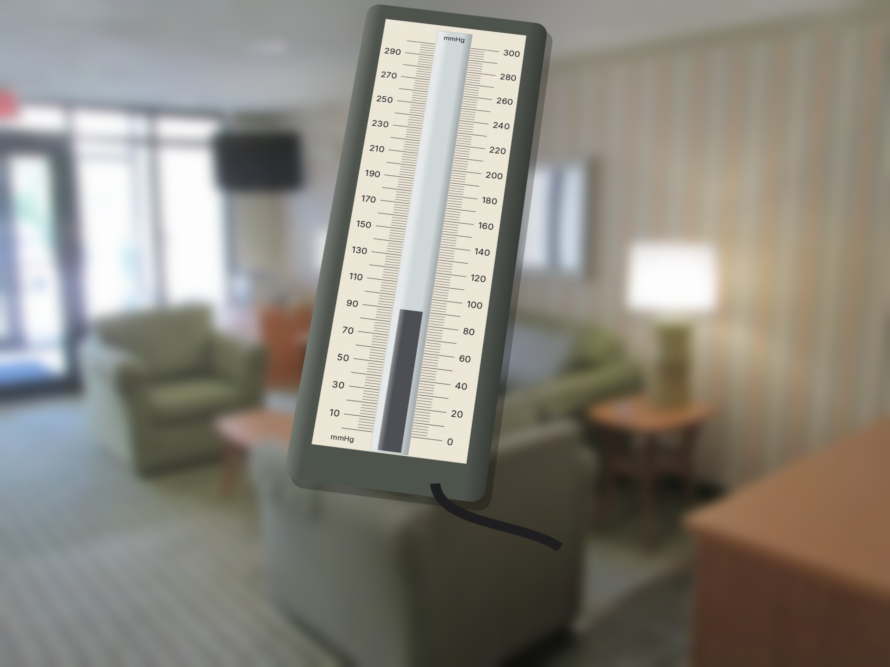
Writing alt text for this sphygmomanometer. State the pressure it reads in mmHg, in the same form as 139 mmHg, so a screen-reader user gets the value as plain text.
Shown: 90 mmHg
